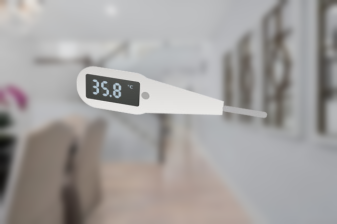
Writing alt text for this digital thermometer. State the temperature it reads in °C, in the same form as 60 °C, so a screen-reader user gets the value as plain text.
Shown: 35.8 °C
